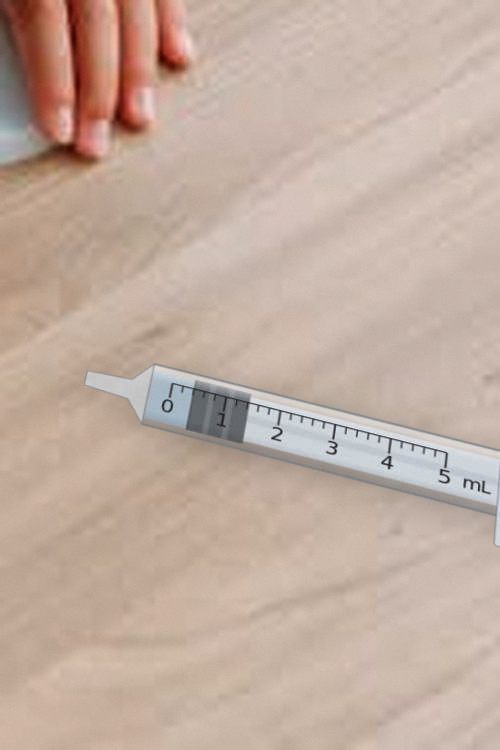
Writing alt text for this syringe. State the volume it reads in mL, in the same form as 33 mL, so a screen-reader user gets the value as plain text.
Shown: 0.4 mL
